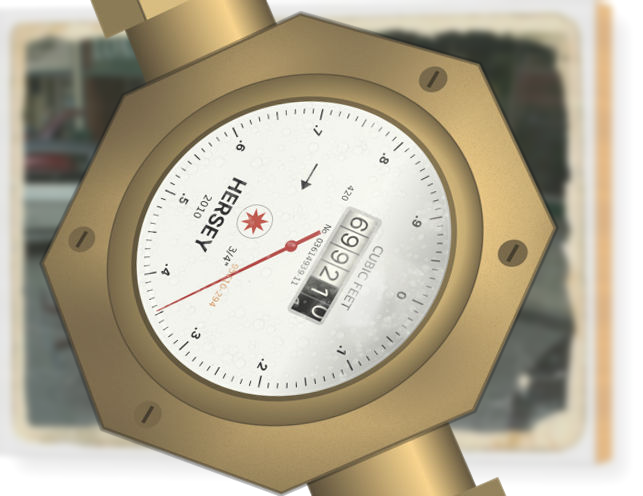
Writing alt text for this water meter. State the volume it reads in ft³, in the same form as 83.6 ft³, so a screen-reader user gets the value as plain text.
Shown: 699210.35 ft³
